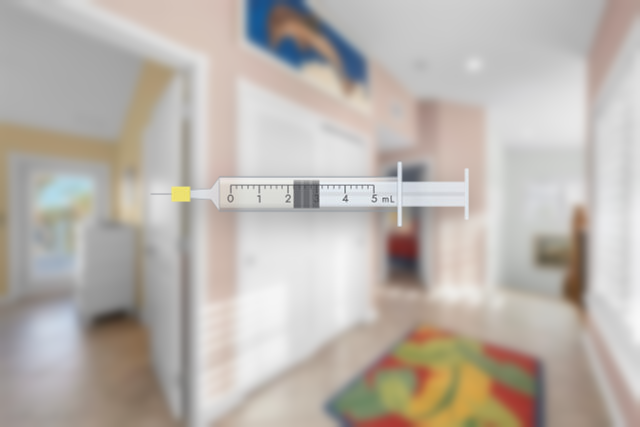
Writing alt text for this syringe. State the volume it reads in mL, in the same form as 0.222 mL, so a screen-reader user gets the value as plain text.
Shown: 2.2 mL
